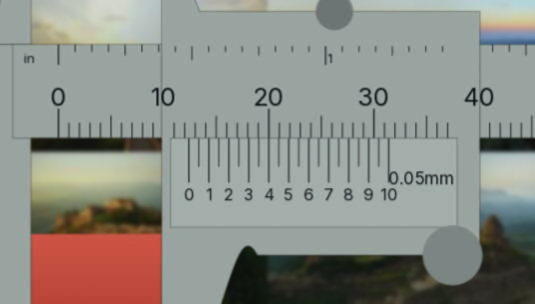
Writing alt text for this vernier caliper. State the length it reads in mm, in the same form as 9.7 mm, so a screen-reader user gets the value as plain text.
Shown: 12.4 mm
